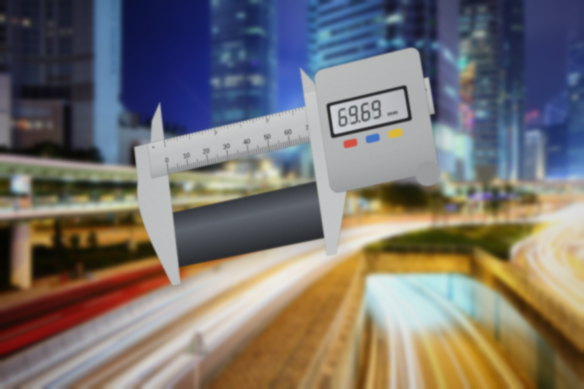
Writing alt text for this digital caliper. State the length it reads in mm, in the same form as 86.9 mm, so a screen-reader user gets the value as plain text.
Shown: 69.69 mm
